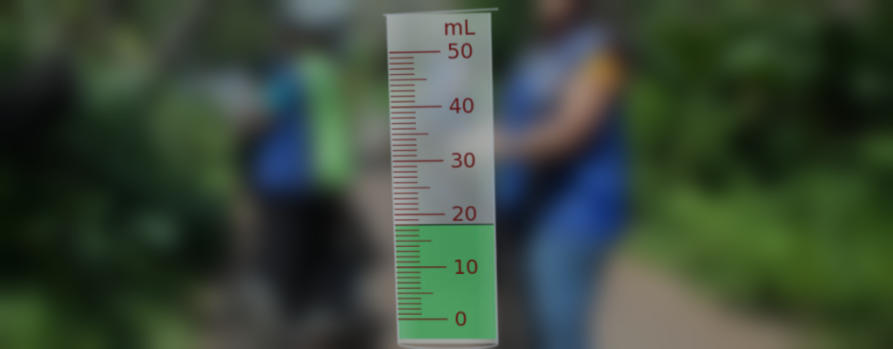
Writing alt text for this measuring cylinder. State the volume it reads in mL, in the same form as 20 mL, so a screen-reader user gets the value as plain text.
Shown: 18 mL
